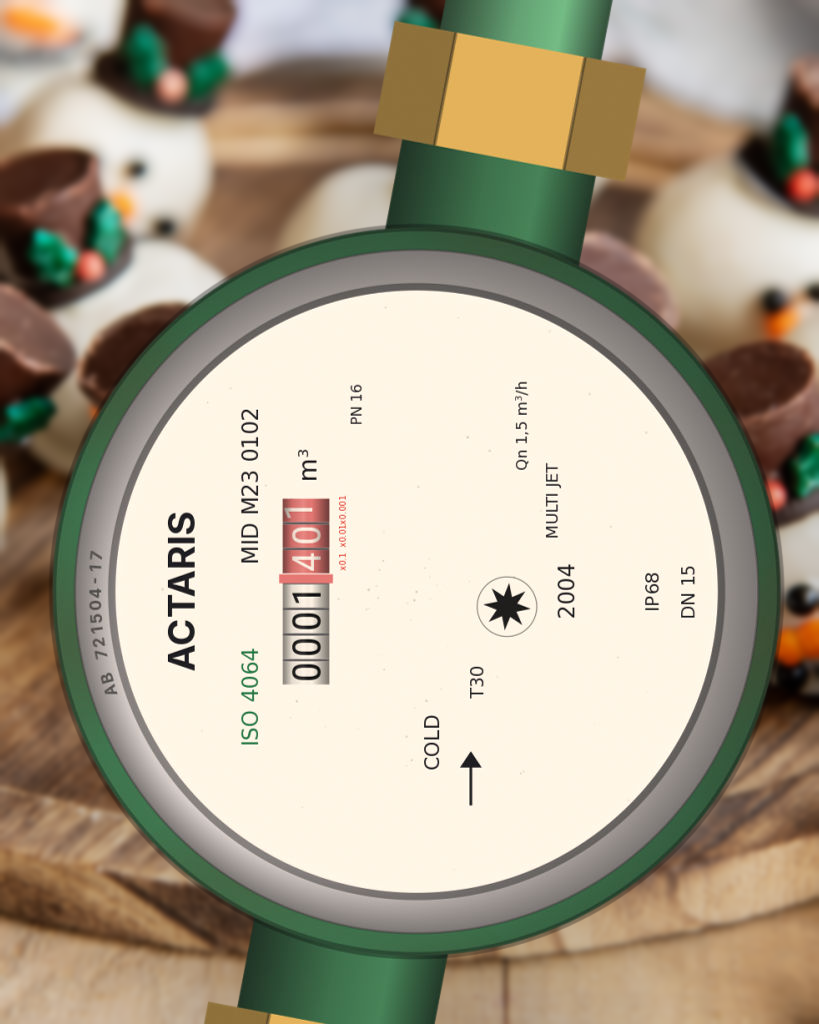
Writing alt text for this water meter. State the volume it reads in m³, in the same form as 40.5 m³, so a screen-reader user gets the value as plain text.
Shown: 1.401 m³
